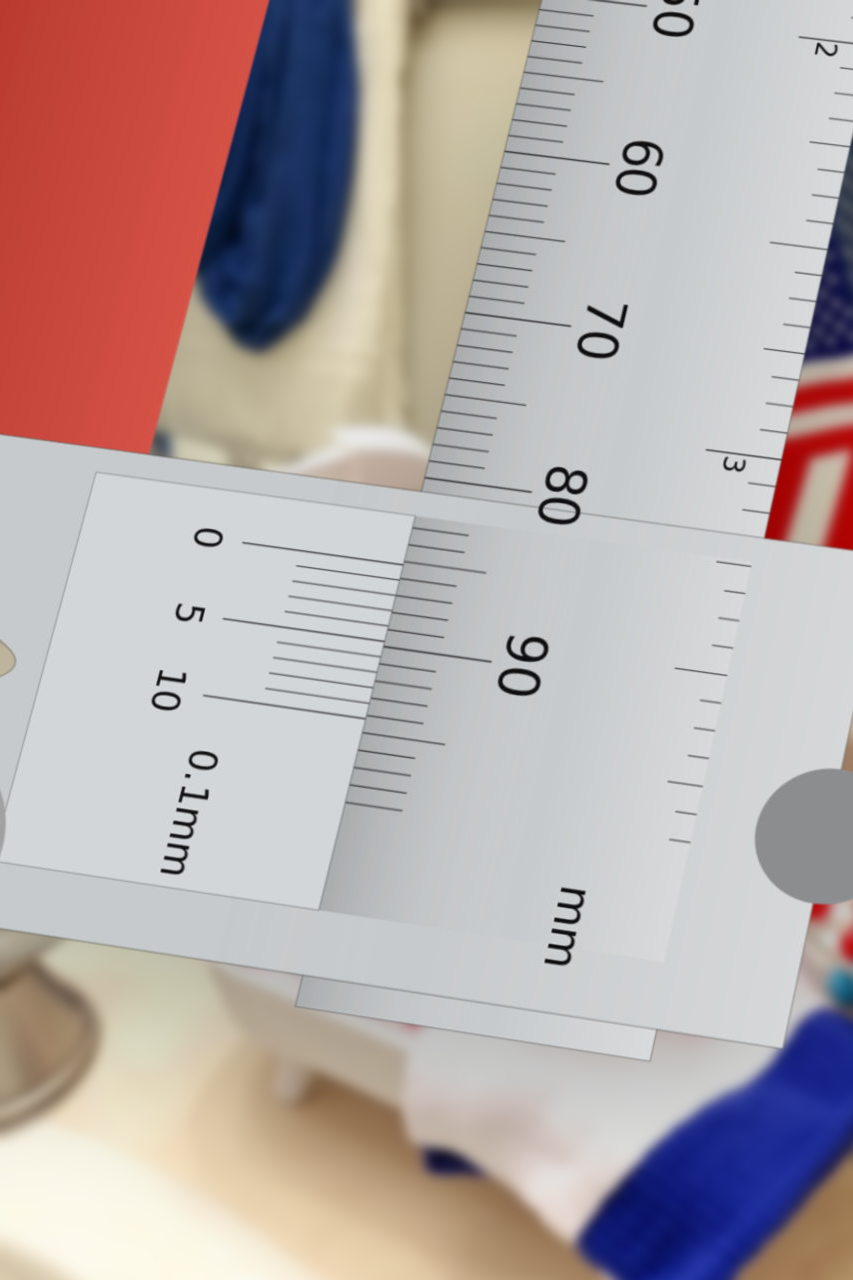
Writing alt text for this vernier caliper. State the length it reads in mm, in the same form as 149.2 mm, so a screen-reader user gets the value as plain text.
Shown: 85.2 mm
